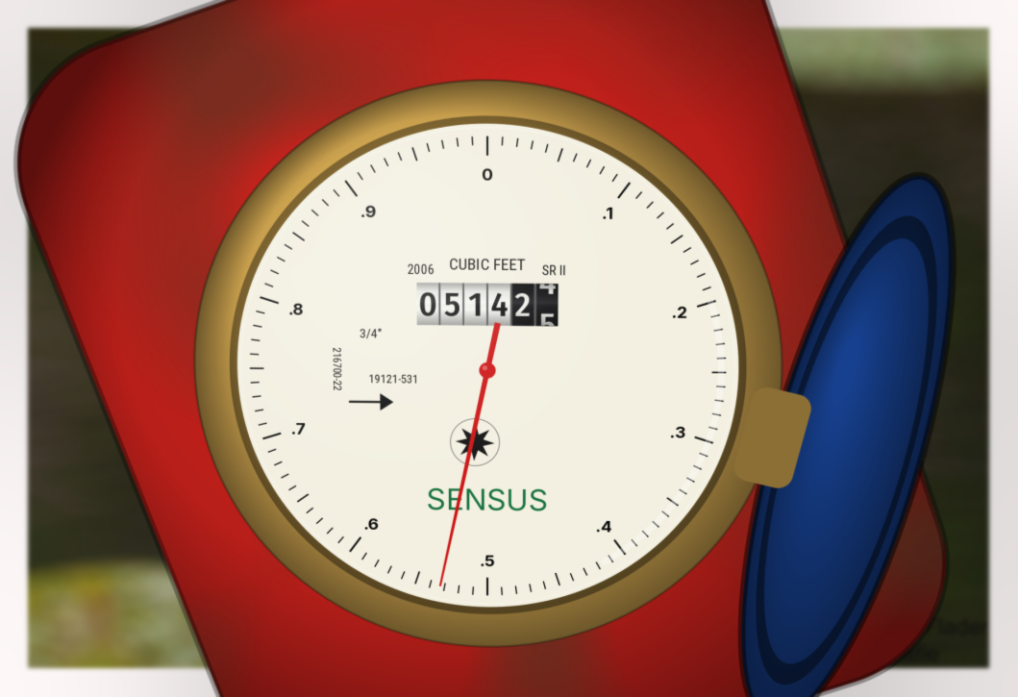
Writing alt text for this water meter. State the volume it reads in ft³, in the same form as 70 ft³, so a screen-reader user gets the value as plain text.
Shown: 51424.53 ft³
